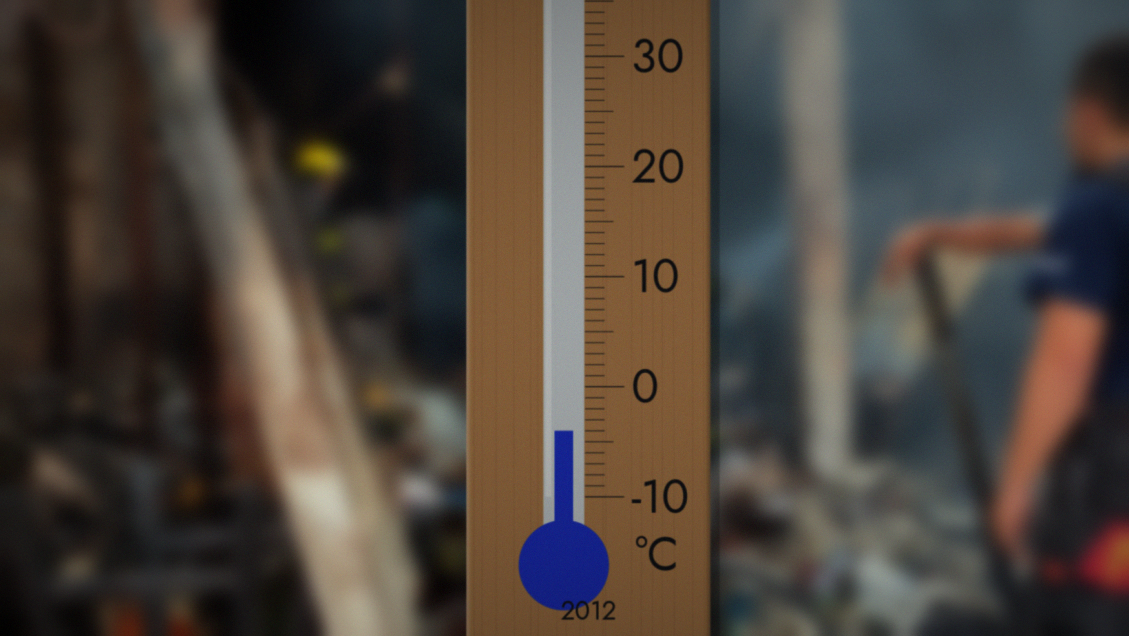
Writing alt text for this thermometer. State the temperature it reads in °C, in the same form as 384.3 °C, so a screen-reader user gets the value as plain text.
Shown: -4 °C
